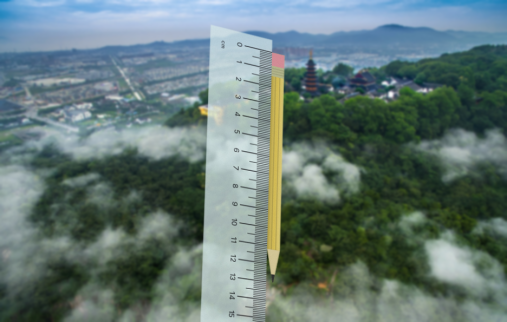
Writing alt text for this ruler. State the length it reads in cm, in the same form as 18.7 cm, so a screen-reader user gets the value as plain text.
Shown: 13 cm
